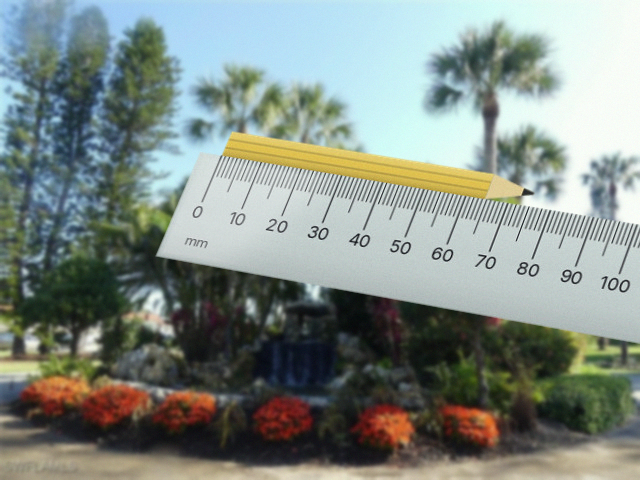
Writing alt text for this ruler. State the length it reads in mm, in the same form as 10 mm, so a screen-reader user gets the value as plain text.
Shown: 75 mm
